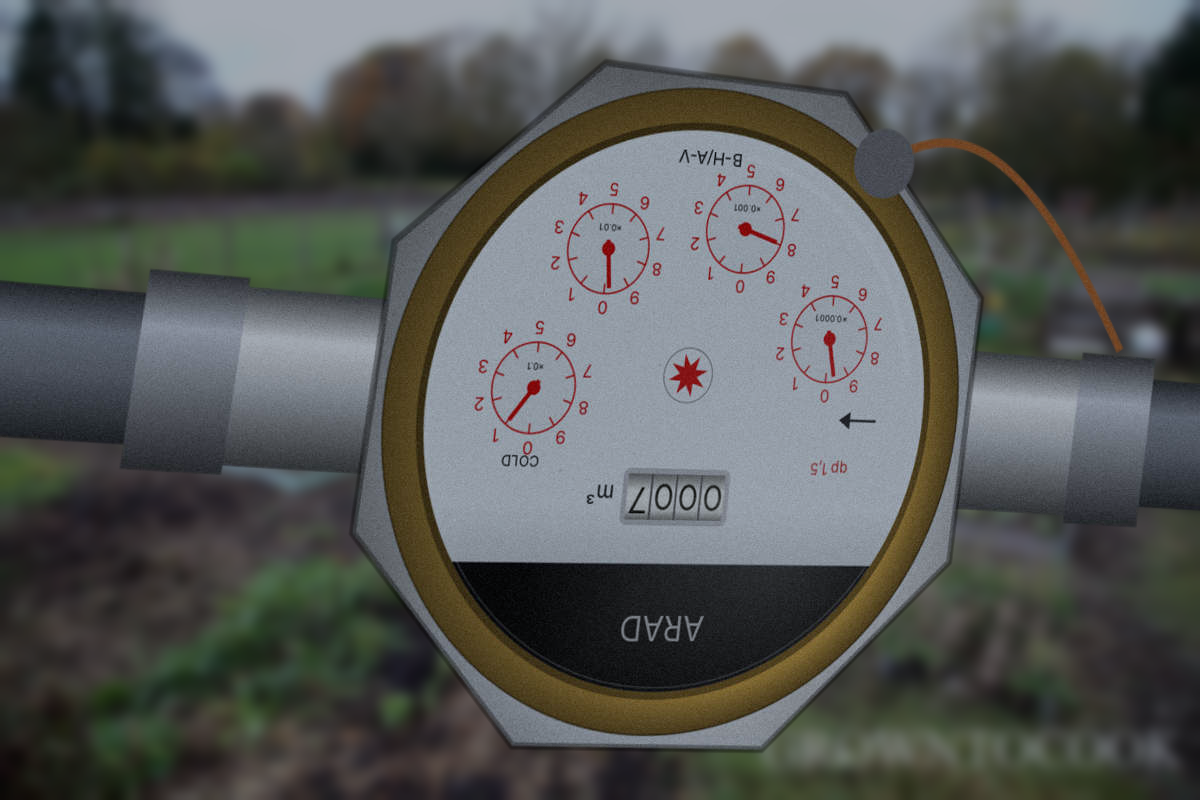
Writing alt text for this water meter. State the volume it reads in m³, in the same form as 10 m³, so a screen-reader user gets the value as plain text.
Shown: 7.0979 m³
